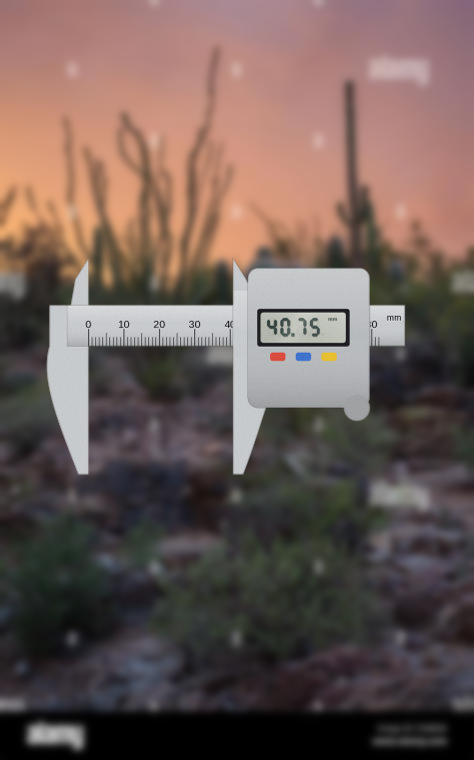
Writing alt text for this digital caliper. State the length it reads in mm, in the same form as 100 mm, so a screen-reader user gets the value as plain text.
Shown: 40.75 mm
